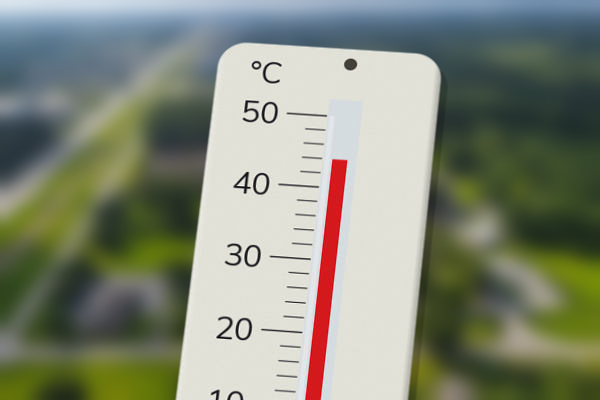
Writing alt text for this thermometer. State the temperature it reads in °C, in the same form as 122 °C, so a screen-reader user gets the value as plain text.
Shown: 44 °C
